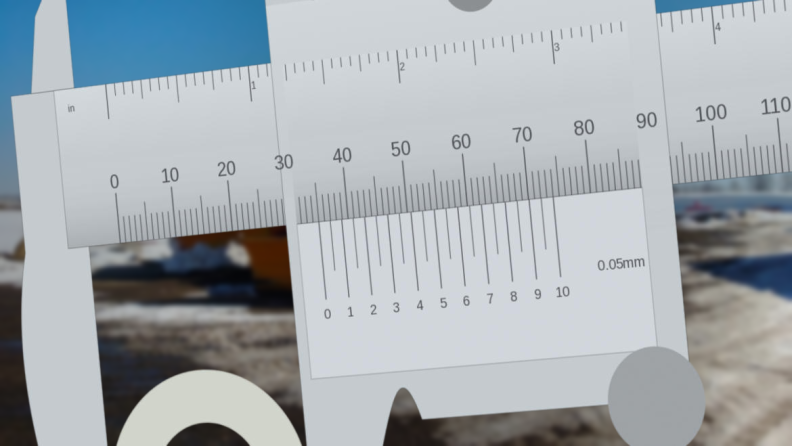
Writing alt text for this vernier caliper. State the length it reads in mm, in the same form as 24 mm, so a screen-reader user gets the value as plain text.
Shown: 35.0 mm
